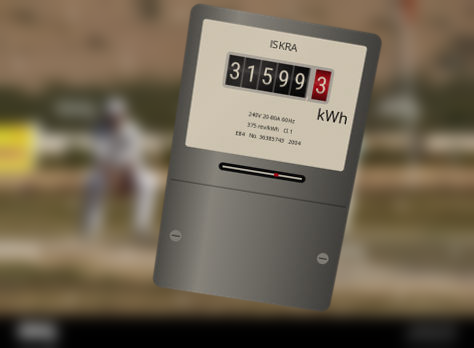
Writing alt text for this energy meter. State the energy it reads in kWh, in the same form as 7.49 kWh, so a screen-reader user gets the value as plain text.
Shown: 31599.3 kWh
